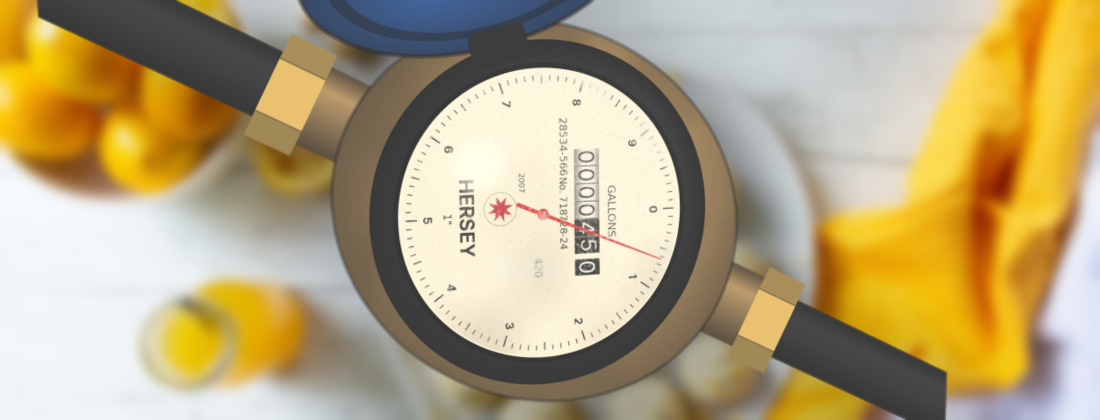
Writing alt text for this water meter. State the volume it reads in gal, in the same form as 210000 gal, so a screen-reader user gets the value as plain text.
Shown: 450.6 gal
